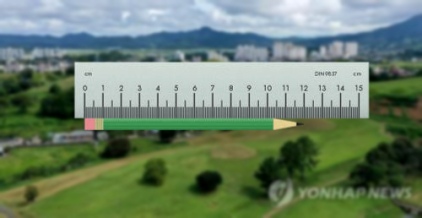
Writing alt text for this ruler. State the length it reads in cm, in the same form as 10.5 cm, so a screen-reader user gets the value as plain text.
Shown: 12 cm
